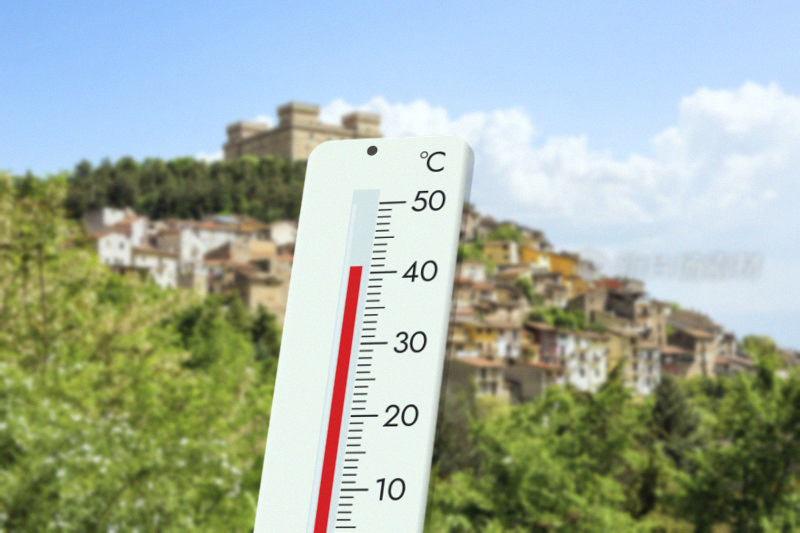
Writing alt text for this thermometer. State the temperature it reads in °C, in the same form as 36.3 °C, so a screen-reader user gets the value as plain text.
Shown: 41 °C
